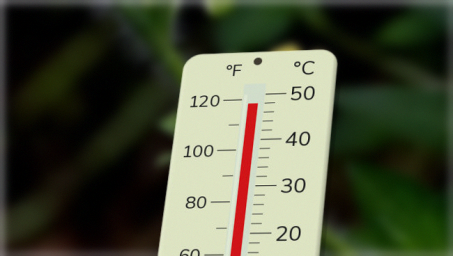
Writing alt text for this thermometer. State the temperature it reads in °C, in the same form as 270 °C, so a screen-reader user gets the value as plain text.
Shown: 48 °C
